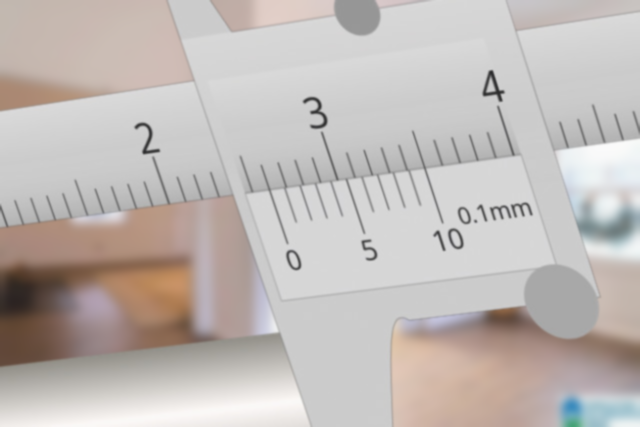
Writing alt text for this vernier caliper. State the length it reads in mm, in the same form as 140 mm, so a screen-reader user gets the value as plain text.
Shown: 26.0 mm
